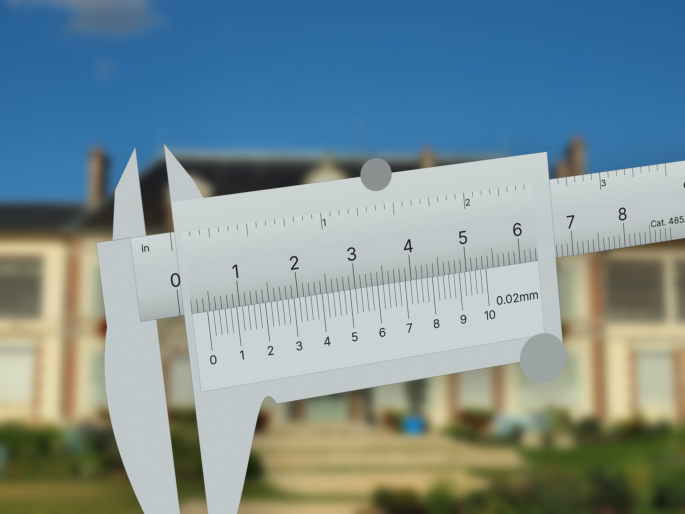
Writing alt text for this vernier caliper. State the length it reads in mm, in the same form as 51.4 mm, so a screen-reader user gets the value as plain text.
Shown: 4.6 mm
